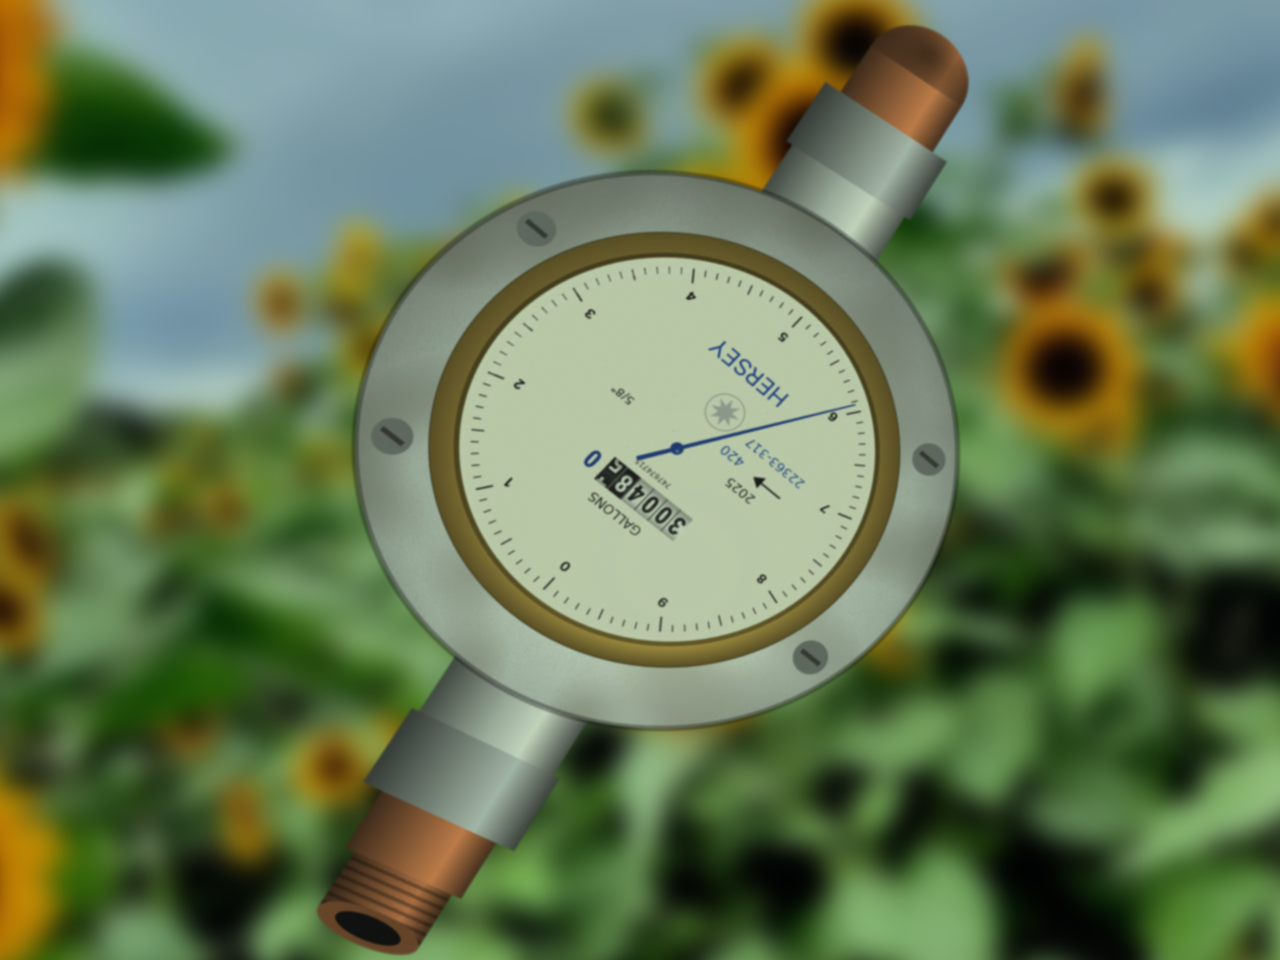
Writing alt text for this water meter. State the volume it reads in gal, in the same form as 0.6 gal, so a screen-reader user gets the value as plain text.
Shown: 3004845.9 gal
